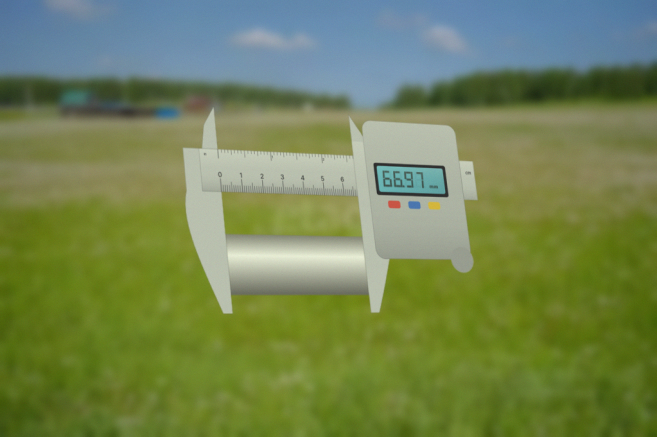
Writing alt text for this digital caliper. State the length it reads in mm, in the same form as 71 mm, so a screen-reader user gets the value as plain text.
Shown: 66.97 mm
